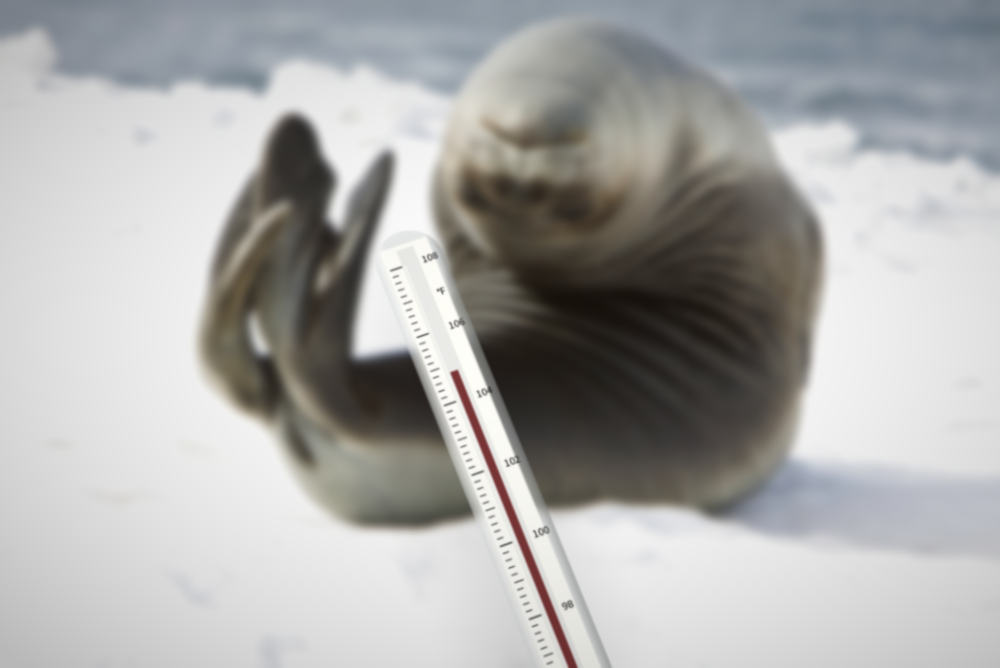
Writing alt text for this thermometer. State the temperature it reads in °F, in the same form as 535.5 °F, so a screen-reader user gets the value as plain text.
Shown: 104.8 °F
